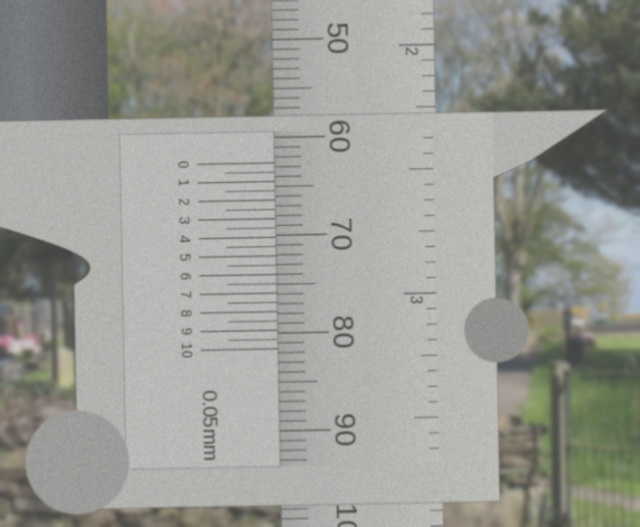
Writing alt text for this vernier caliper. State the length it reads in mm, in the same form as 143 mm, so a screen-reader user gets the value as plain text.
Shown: 62.6 mm
